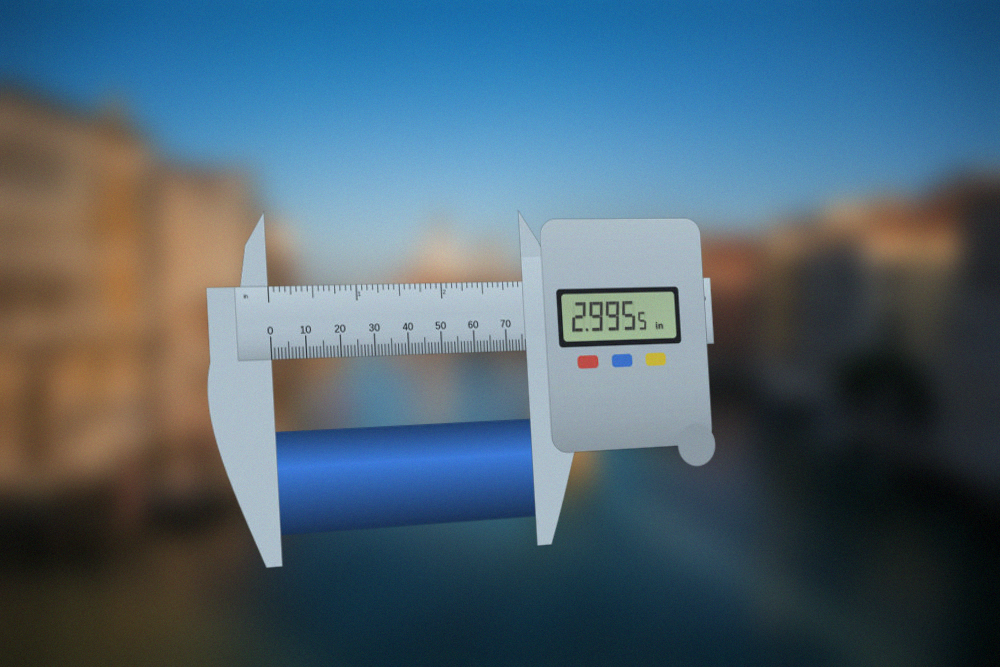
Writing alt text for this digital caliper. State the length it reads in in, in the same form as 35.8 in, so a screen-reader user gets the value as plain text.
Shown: 2.9955 in
